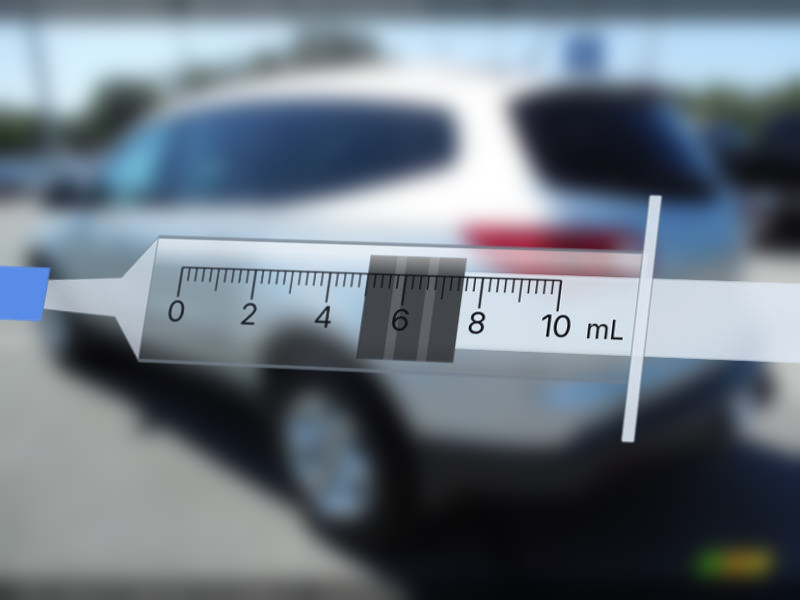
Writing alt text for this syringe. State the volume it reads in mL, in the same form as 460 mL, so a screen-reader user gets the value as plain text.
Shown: 5 mL
